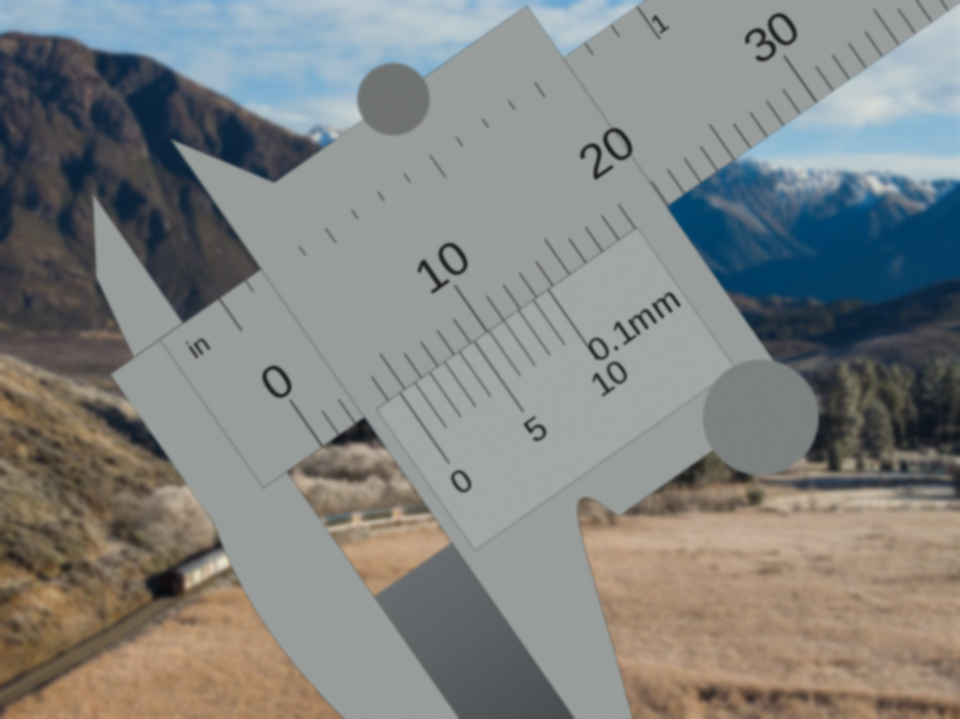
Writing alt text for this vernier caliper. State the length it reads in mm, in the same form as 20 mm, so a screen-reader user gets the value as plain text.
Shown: 4.7 mm
